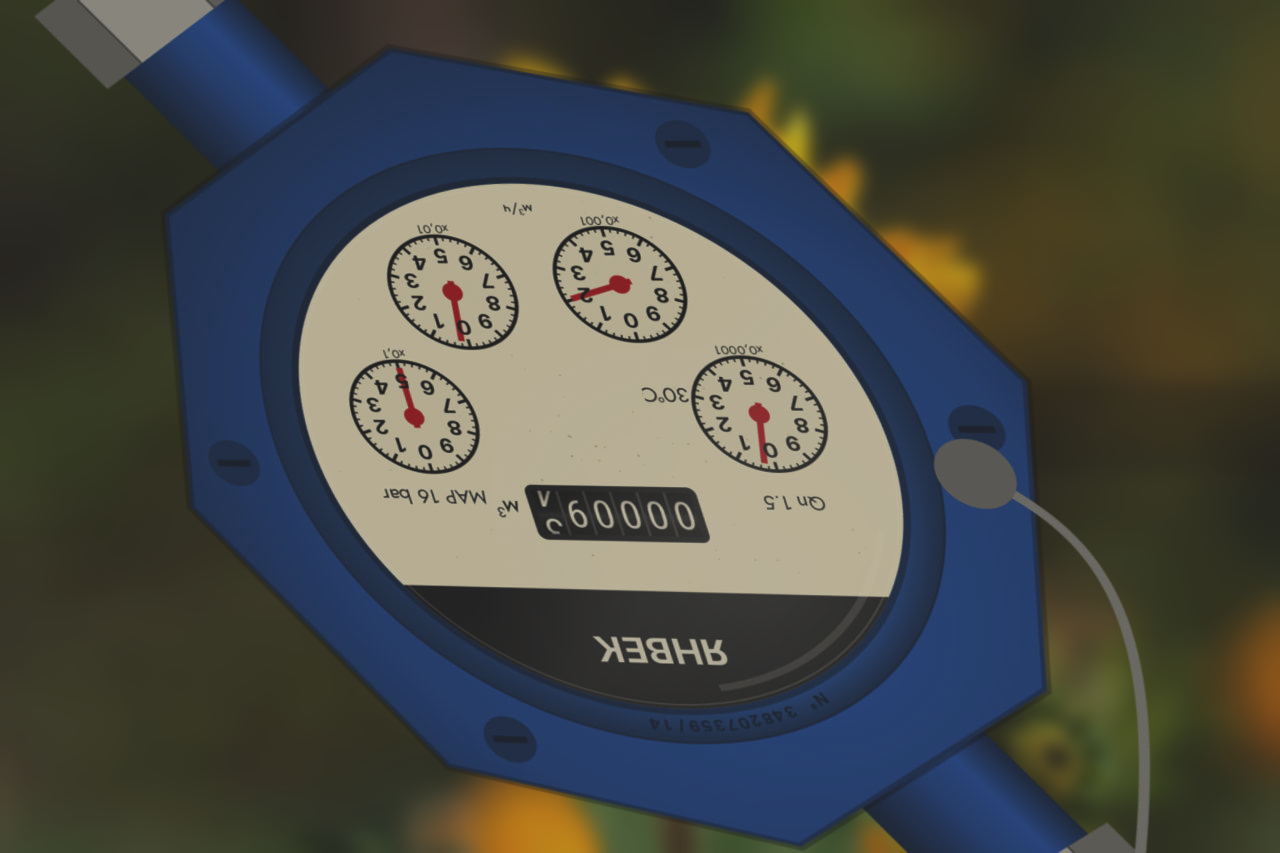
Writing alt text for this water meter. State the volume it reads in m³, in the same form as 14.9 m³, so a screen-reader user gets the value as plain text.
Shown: 93.5020 m³
